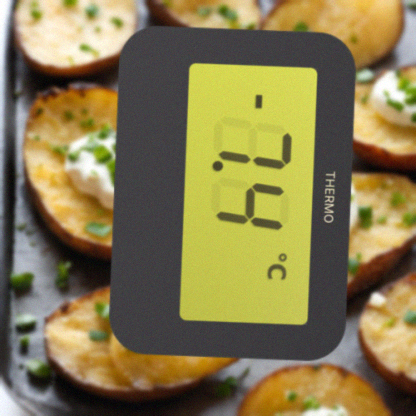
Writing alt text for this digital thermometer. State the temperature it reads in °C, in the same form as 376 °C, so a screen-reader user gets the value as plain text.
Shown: -7.4 °C
